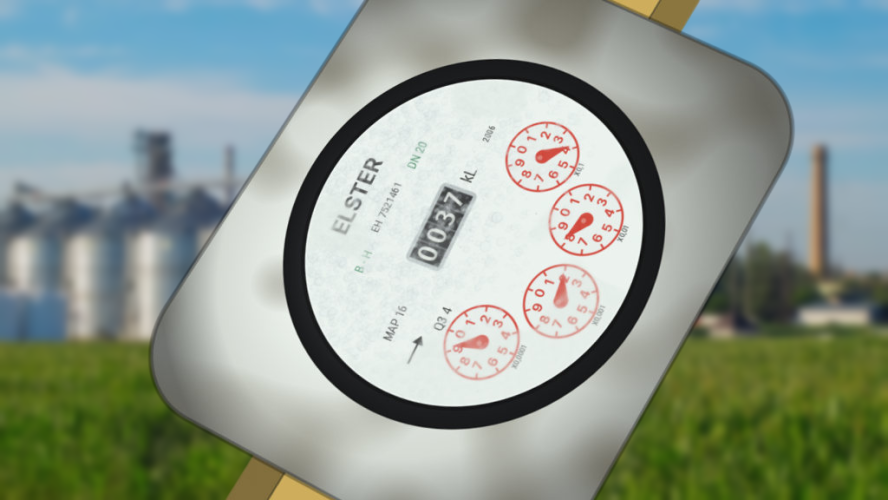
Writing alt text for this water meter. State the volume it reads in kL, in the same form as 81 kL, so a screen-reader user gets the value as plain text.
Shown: 37.3819 kL
